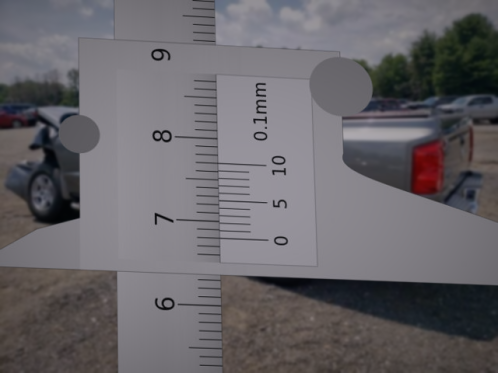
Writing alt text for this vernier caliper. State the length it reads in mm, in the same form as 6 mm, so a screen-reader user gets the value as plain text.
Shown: 68.0 mm
